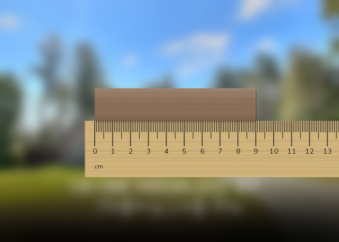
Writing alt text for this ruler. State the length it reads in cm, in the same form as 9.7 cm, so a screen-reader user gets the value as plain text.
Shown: 9 cm
